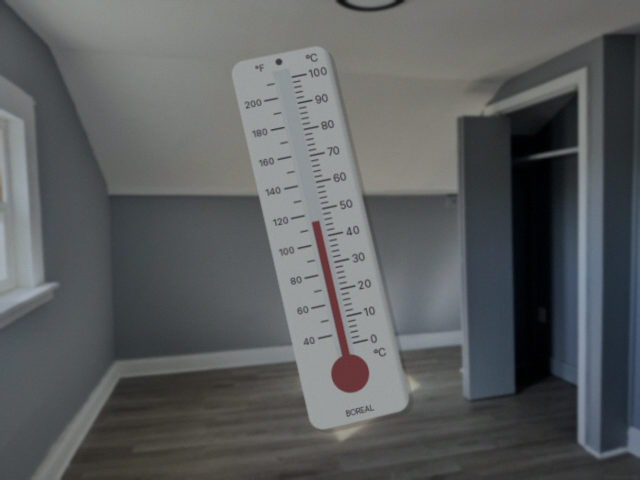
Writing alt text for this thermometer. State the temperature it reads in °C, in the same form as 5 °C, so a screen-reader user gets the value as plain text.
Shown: 46 °C
